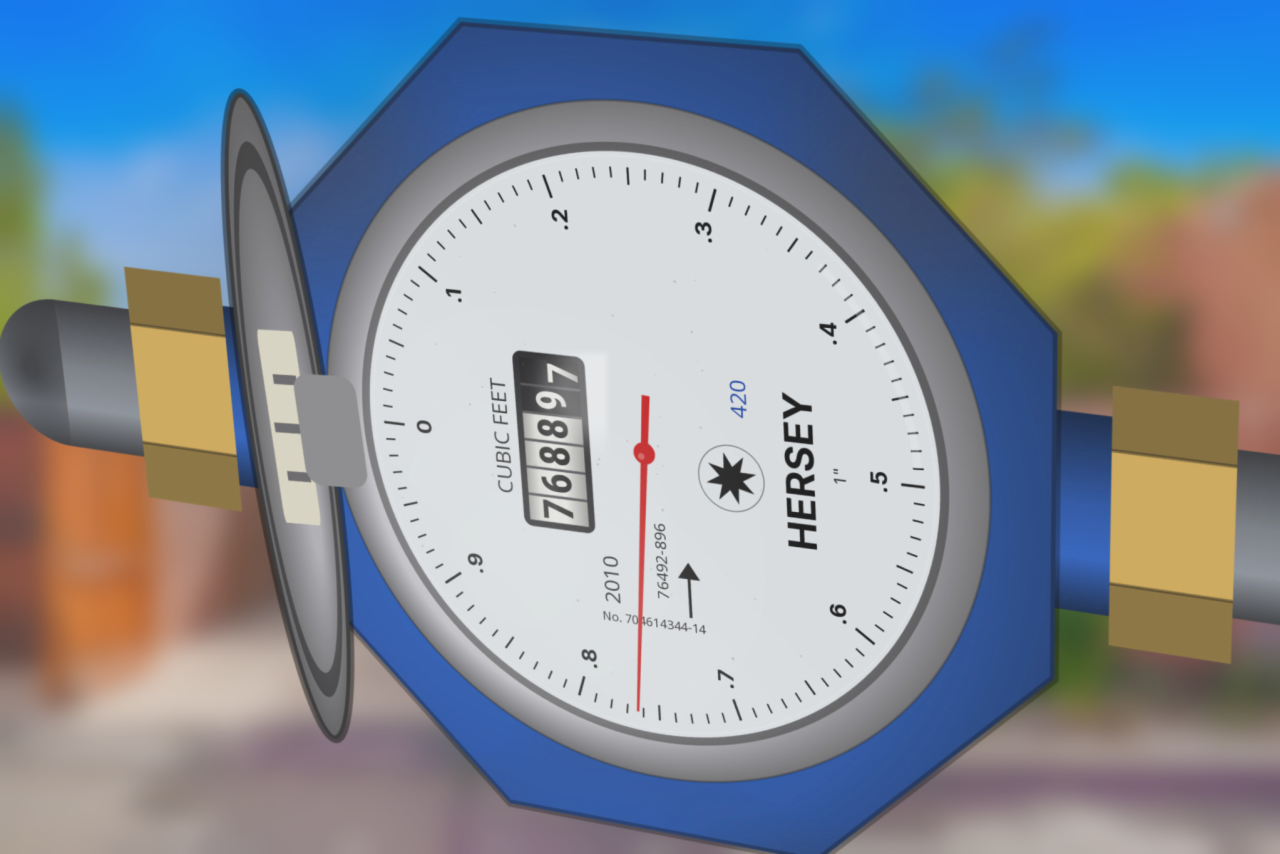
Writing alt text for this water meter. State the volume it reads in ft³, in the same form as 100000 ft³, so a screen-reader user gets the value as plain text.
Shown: 768896.76 ft³
